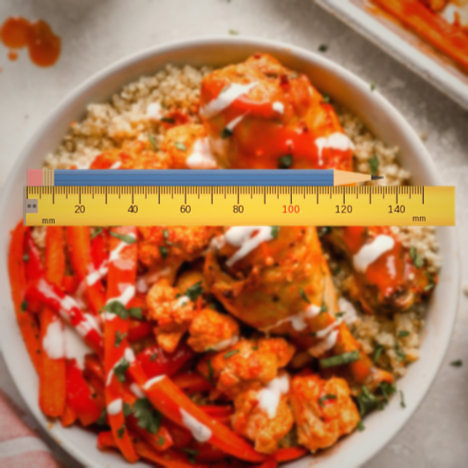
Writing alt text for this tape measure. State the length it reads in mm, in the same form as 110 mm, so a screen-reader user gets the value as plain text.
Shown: 135 mm
